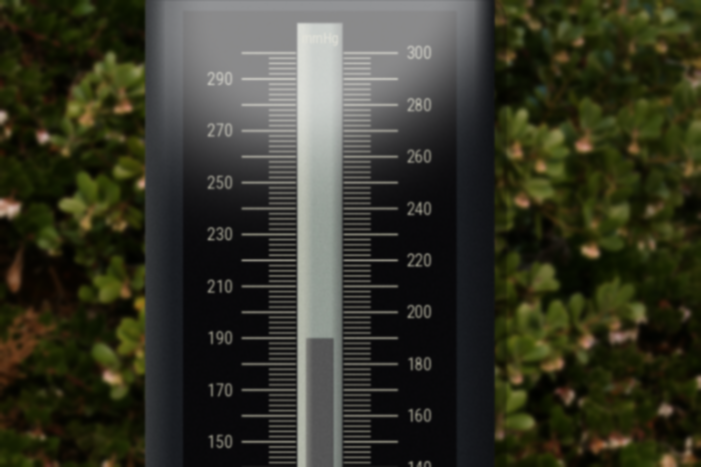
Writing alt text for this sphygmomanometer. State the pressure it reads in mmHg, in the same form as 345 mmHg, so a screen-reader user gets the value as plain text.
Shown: 190 mmHg
